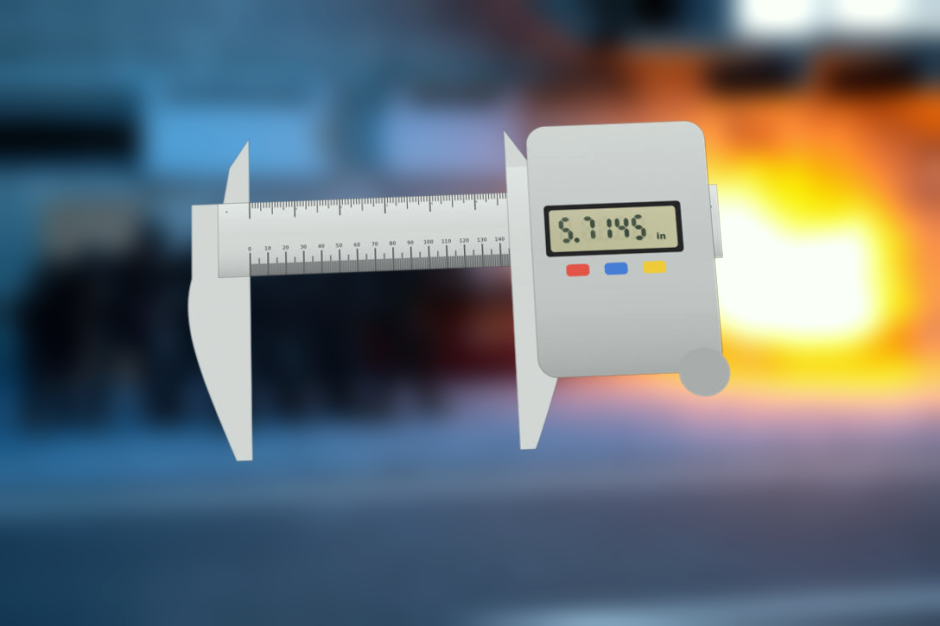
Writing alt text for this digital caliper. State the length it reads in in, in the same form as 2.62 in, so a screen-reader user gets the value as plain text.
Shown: 5.7145 in
